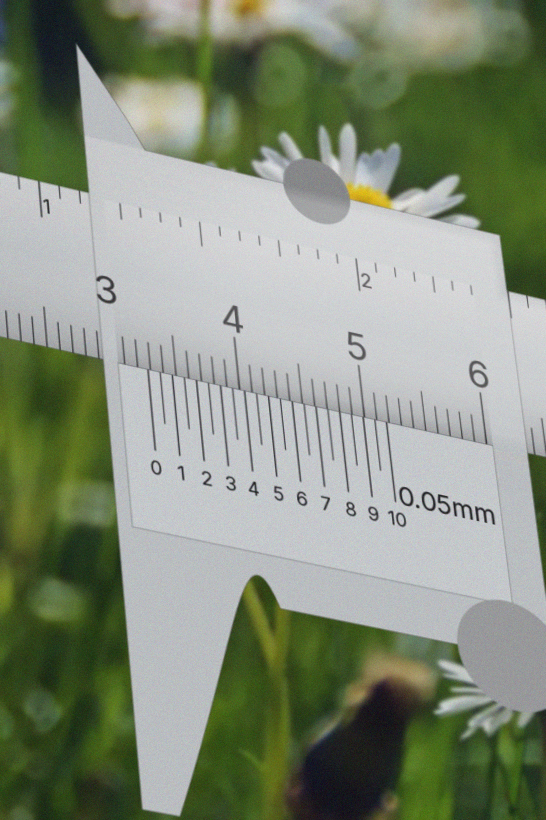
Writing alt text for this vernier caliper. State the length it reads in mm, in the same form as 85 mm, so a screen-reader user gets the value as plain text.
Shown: 32.8 mm
